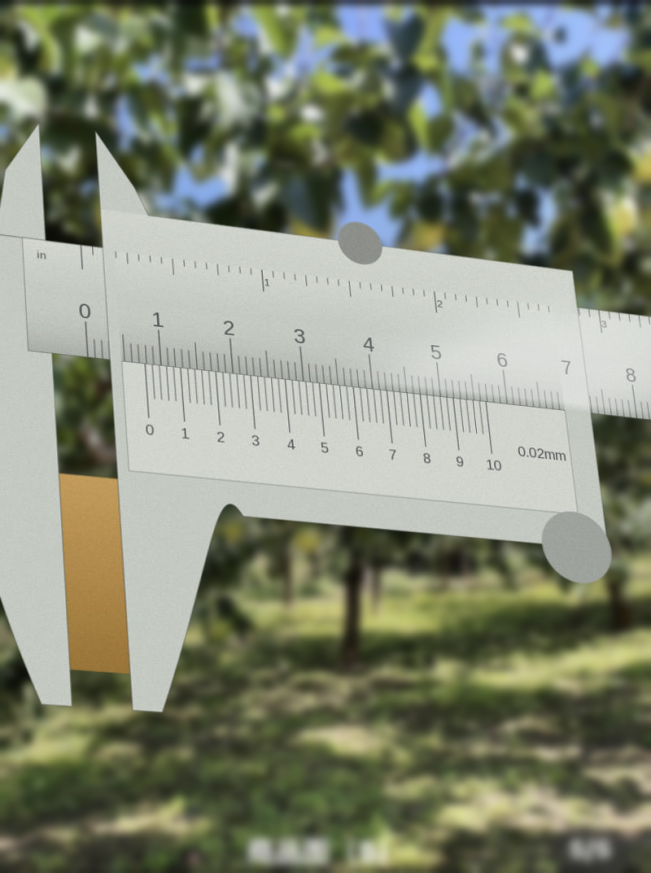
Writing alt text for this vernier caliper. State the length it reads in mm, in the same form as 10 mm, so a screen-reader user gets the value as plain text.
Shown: 7.8 mm
